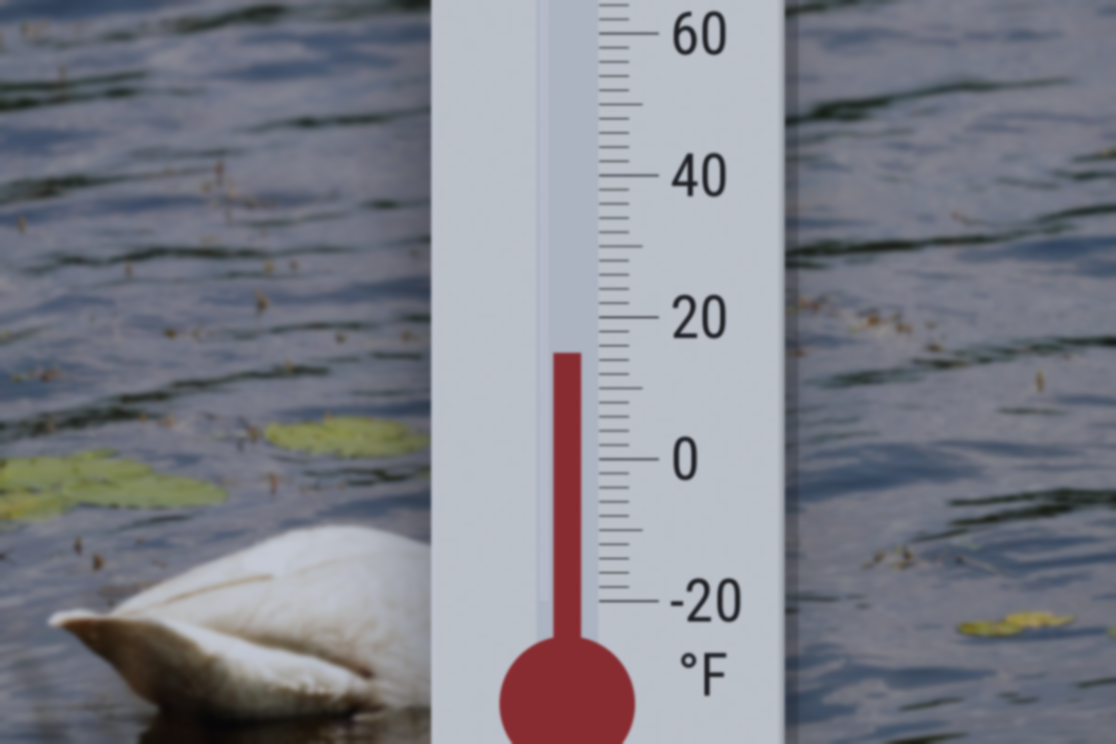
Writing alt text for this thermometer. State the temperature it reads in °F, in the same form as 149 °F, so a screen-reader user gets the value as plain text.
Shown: 15 °F
